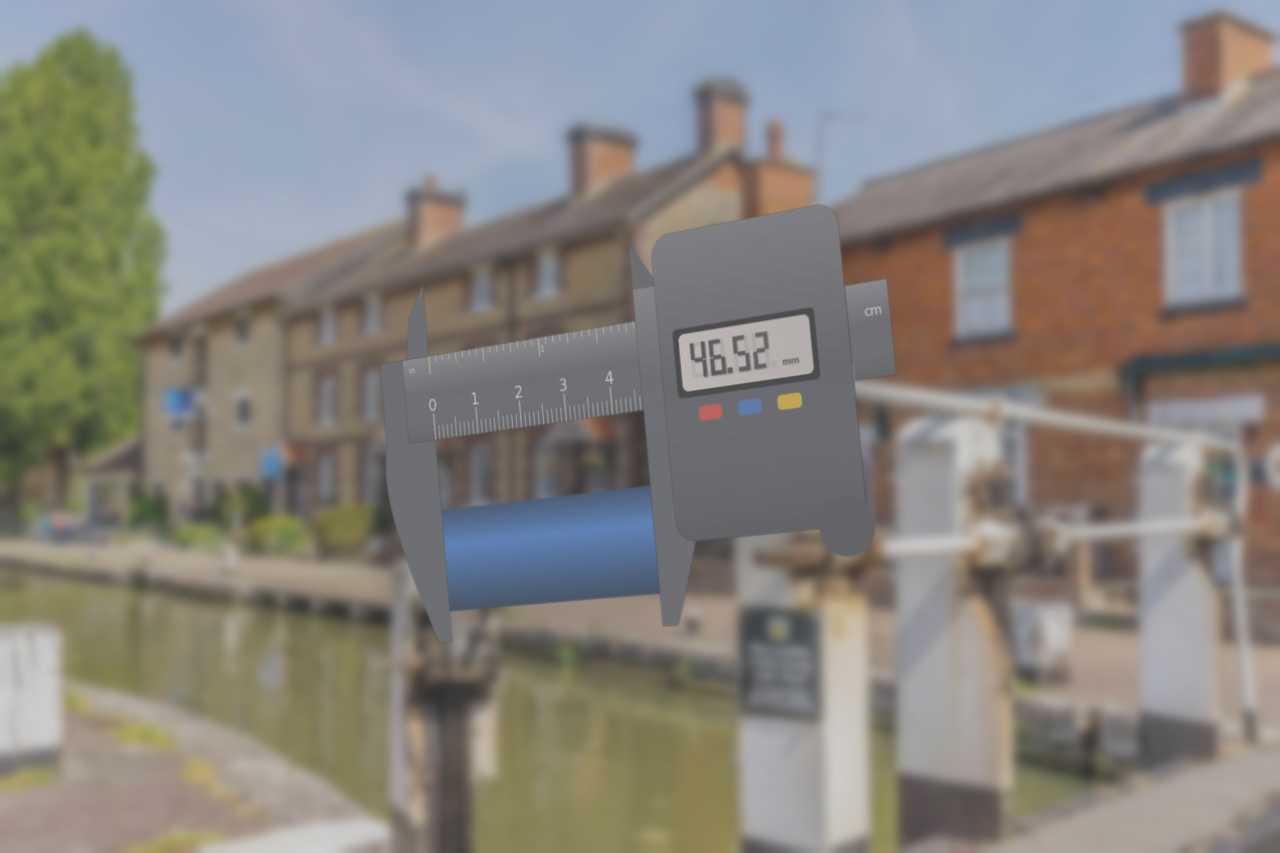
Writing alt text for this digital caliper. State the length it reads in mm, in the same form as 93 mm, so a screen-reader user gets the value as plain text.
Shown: 46.52 mm
